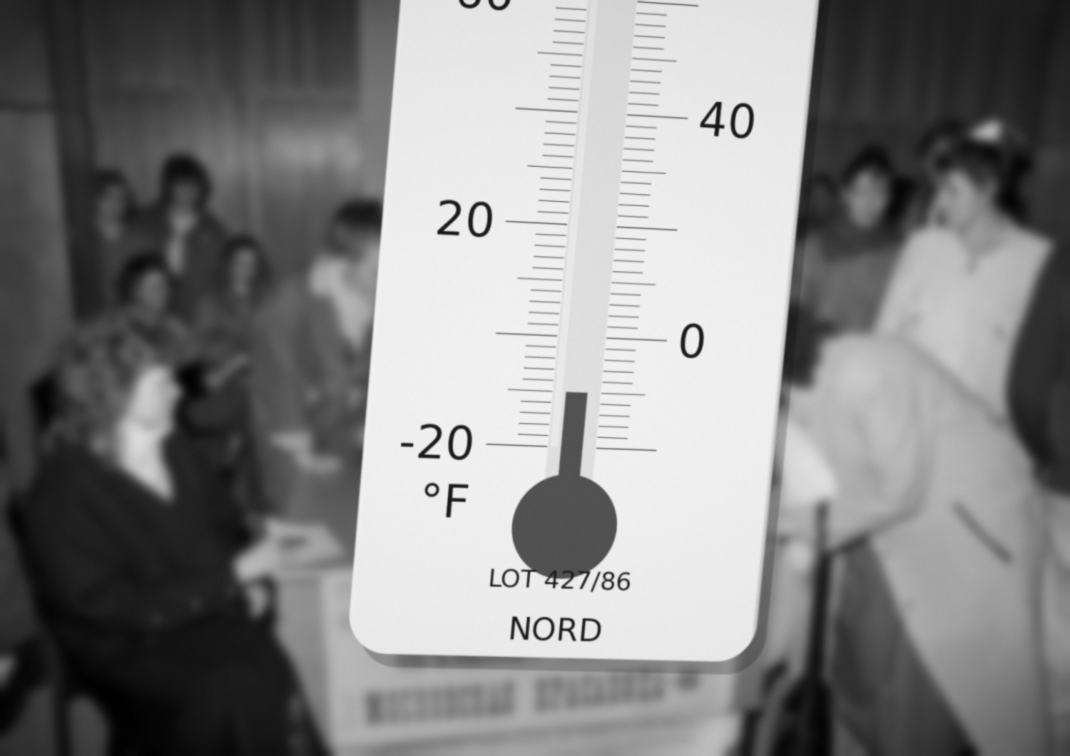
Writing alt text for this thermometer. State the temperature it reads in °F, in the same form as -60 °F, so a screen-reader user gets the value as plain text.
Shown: -10 °F
